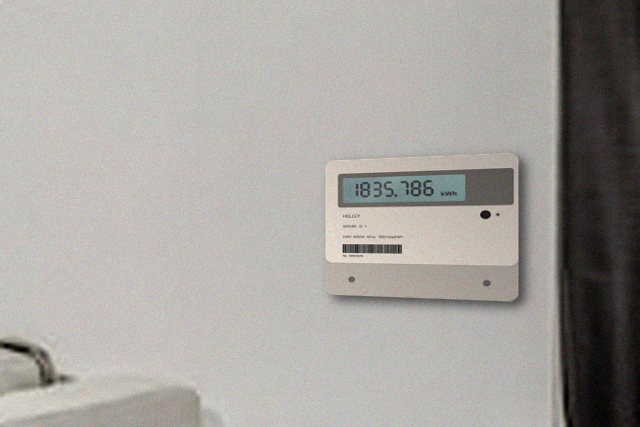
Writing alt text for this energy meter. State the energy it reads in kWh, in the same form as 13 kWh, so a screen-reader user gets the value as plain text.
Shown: 1835.786 kWh
